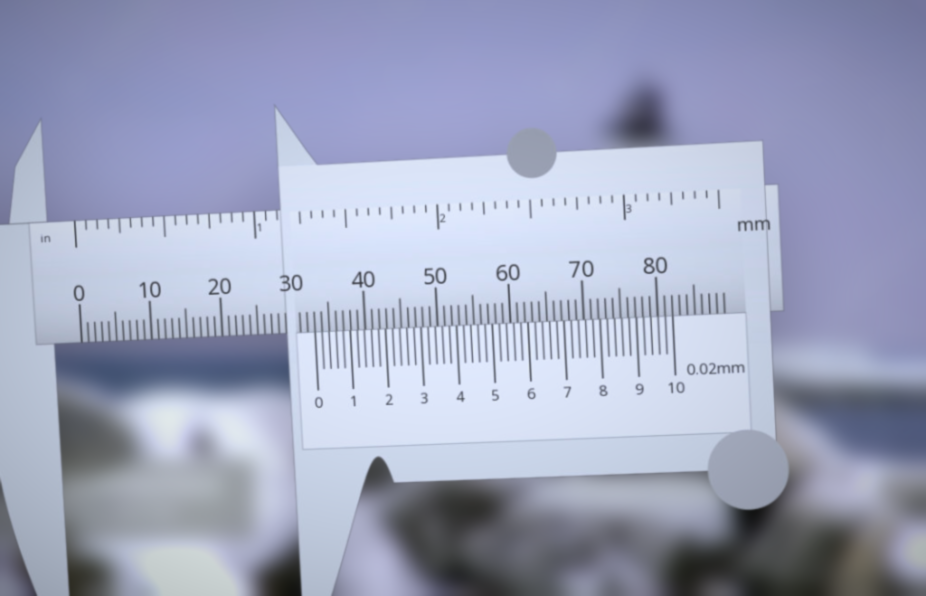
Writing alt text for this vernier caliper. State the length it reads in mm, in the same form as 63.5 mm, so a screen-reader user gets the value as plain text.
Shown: 33.0 mm
